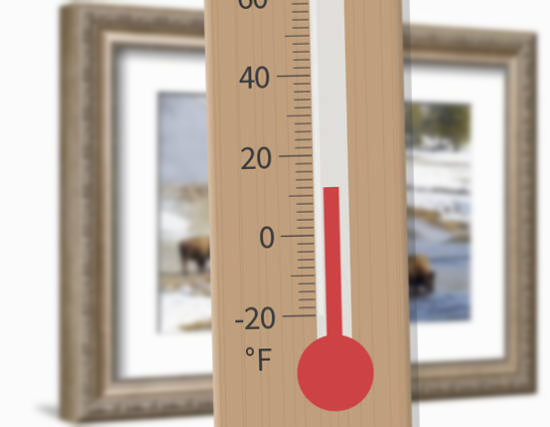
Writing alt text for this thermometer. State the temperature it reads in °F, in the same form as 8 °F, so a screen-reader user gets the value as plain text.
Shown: 12 °F
